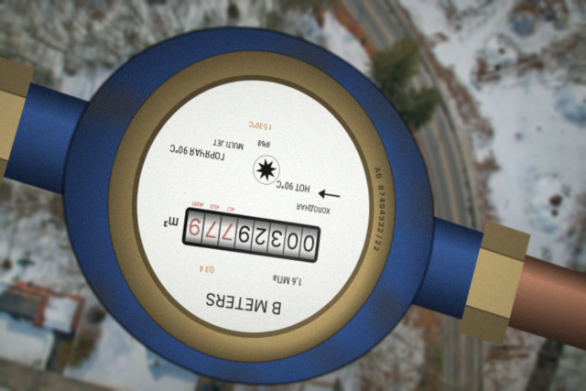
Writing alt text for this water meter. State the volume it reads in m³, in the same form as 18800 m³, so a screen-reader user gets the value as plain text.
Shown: 329.779 m³
